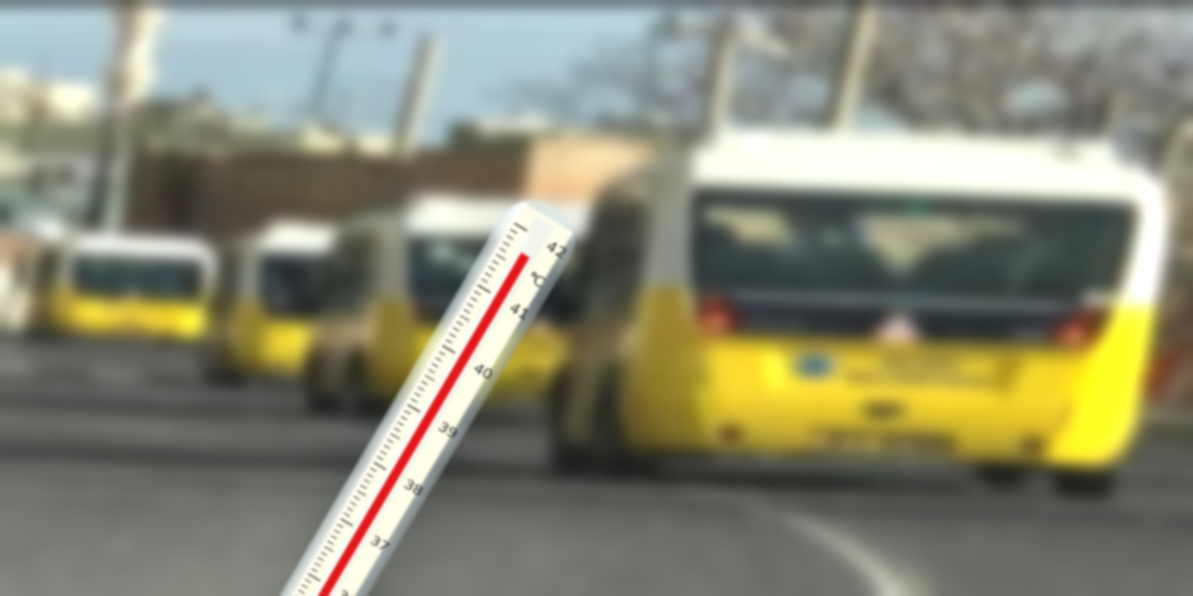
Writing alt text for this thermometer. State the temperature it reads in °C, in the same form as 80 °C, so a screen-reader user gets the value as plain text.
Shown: 41.7 °C
